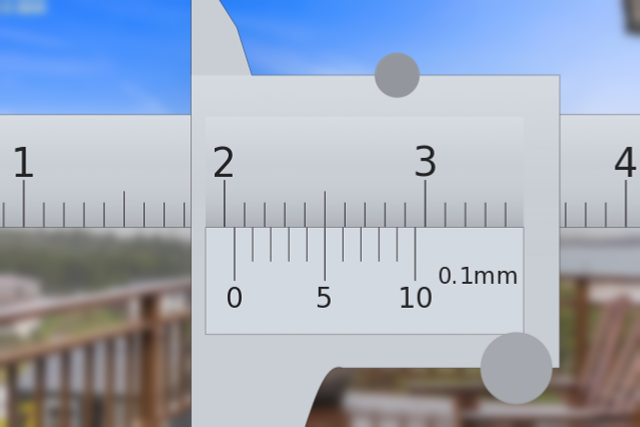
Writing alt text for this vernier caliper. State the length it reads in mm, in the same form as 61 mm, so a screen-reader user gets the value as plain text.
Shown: 20.5 mm
